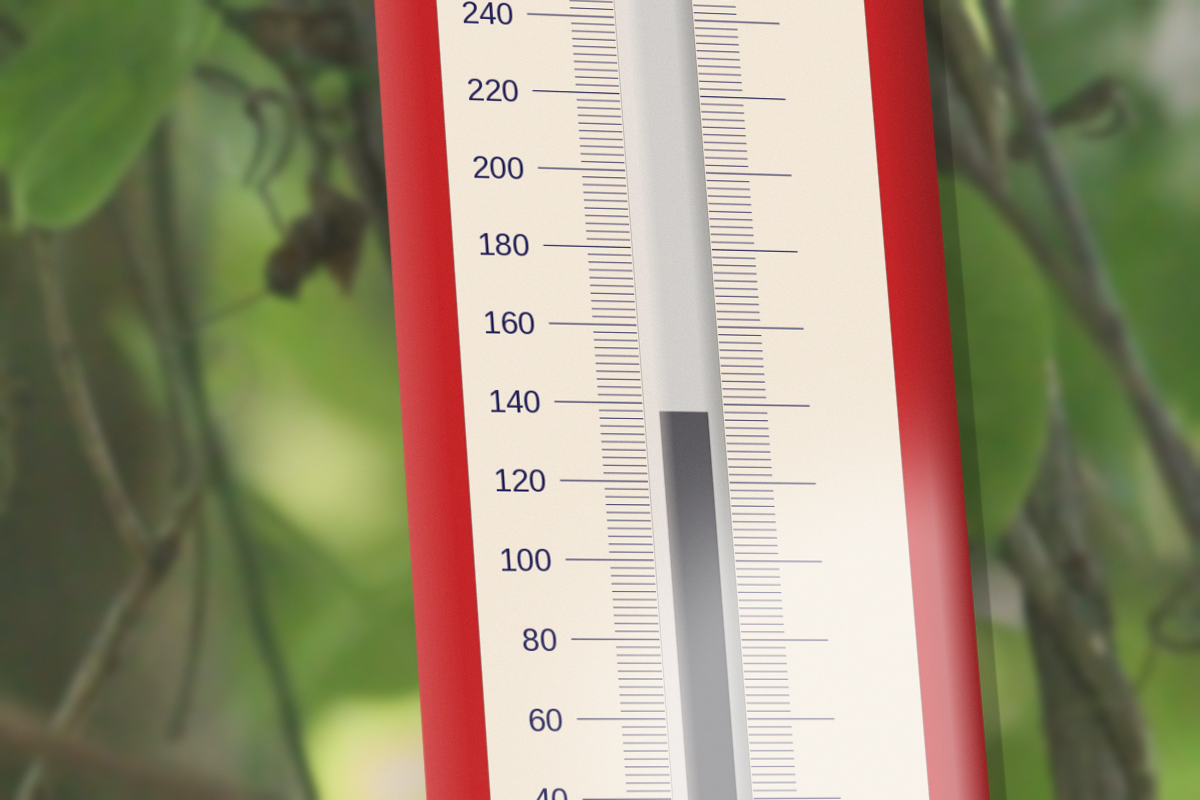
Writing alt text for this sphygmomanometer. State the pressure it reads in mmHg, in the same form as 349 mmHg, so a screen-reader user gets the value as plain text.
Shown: 138 mmHg
